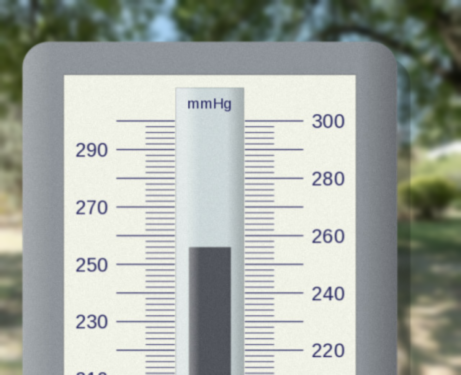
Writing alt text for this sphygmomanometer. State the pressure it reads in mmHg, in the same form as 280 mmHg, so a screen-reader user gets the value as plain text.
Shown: 256 mmHg
